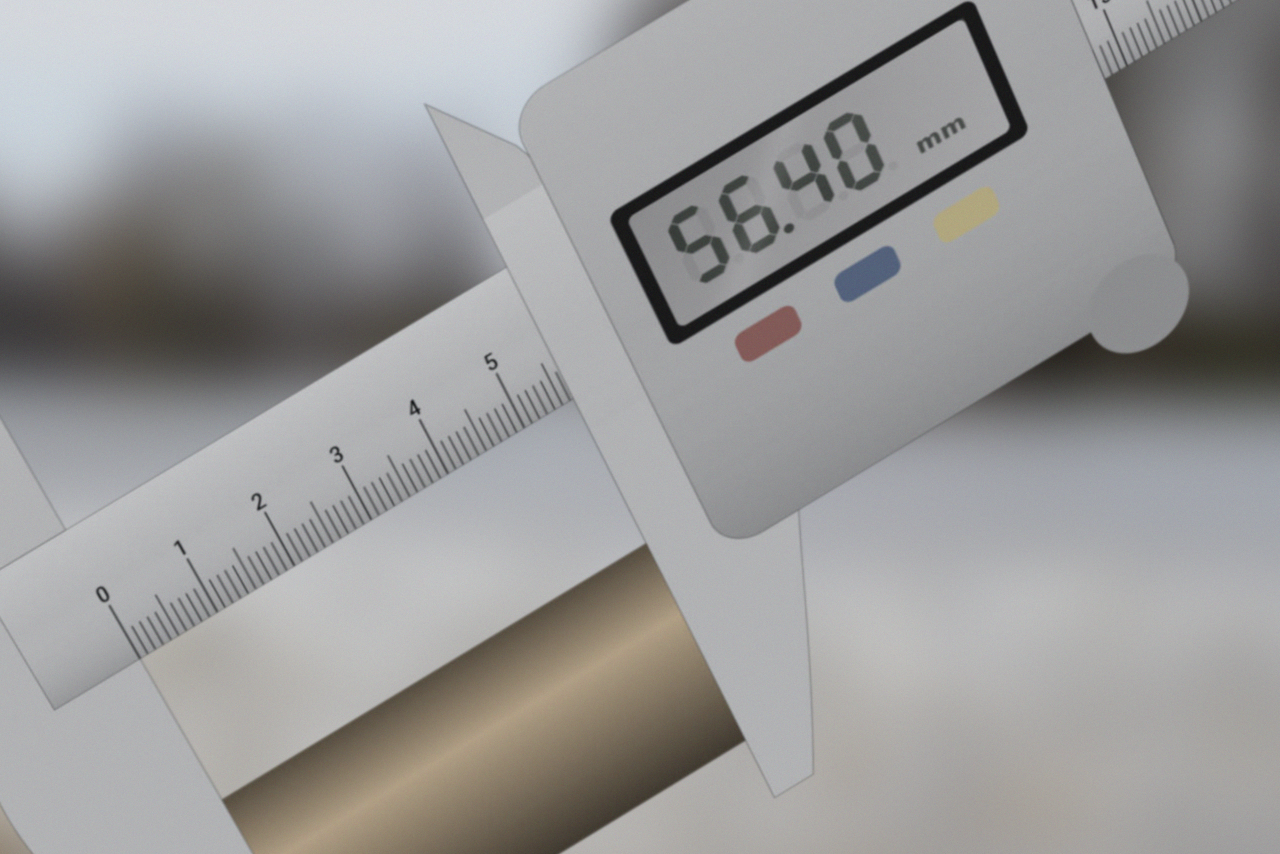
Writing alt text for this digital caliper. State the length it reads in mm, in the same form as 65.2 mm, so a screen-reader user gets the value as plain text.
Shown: 56.40 mm
